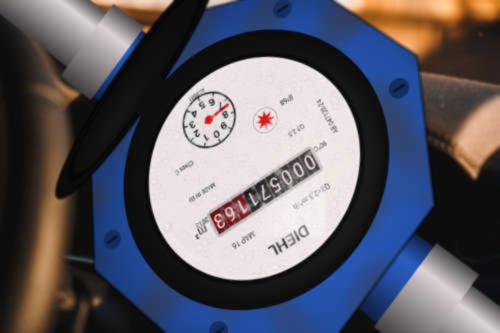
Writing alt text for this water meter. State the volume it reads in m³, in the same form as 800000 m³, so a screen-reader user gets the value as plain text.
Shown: 571.1637 m³
